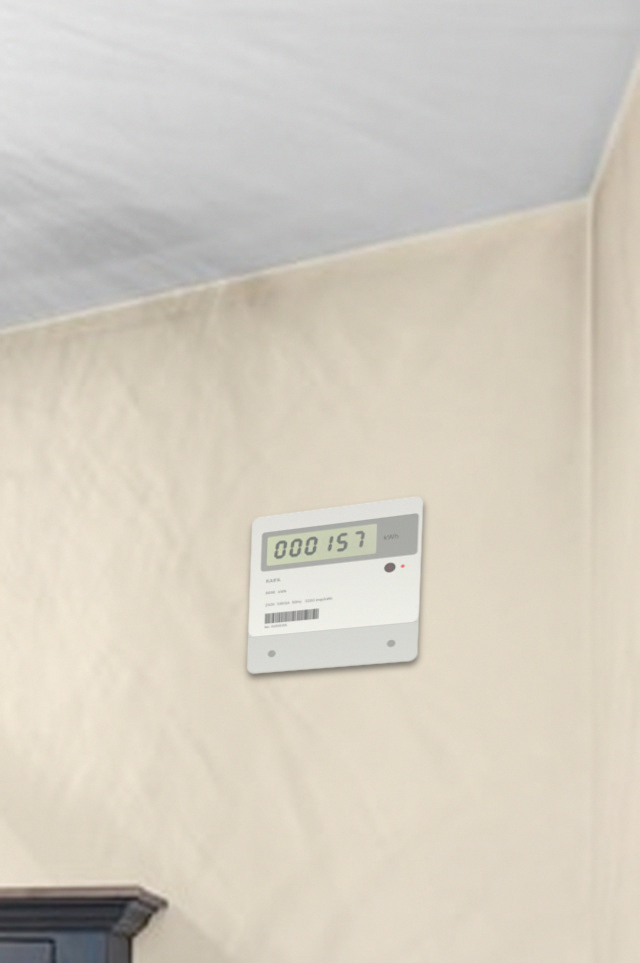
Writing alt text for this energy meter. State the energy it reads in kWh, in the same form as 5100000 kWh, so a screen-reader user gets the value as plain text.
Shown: 157 kWh
